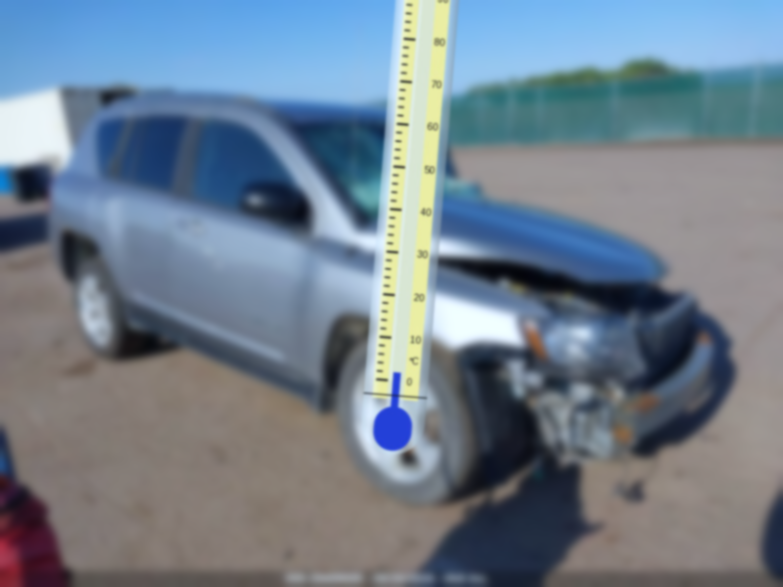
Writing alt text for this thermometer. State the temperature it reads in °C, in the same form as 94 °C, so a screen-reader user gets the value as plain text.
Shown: 2 °C
